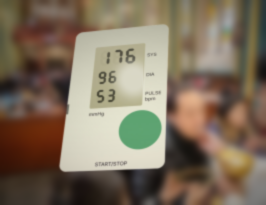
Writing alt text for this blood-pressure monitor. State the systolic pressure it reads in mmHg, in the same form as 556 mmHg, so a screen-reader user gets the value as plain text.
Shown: 176 mmHg
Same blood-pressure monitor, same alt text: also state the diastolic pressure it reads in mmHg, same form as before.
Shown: 96 mmHg
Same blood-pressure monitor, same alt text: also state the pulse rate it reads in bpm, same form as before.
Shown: 53 bpm
